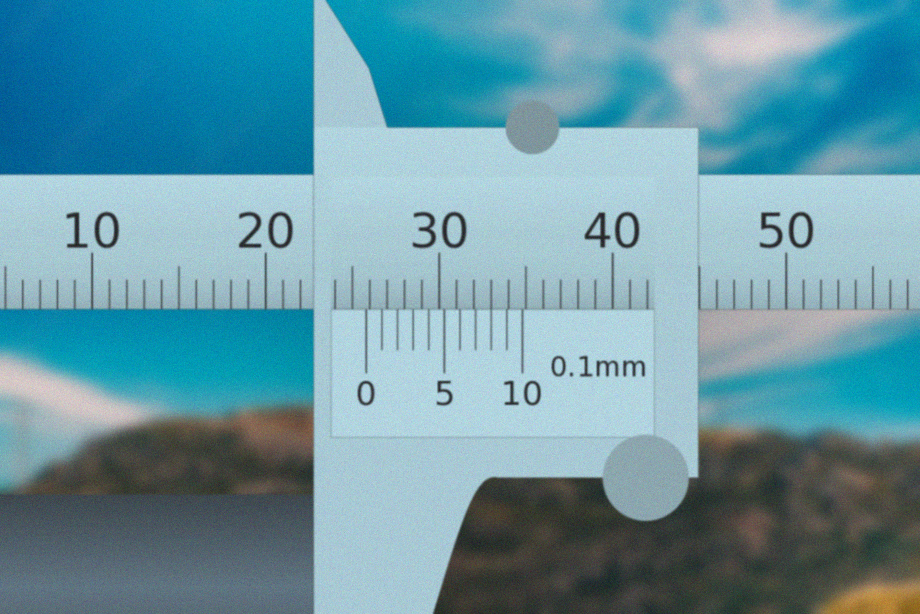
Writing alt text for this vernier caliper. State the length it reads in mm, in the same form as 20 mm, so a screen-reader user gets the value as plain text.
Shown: 25.8 mm
